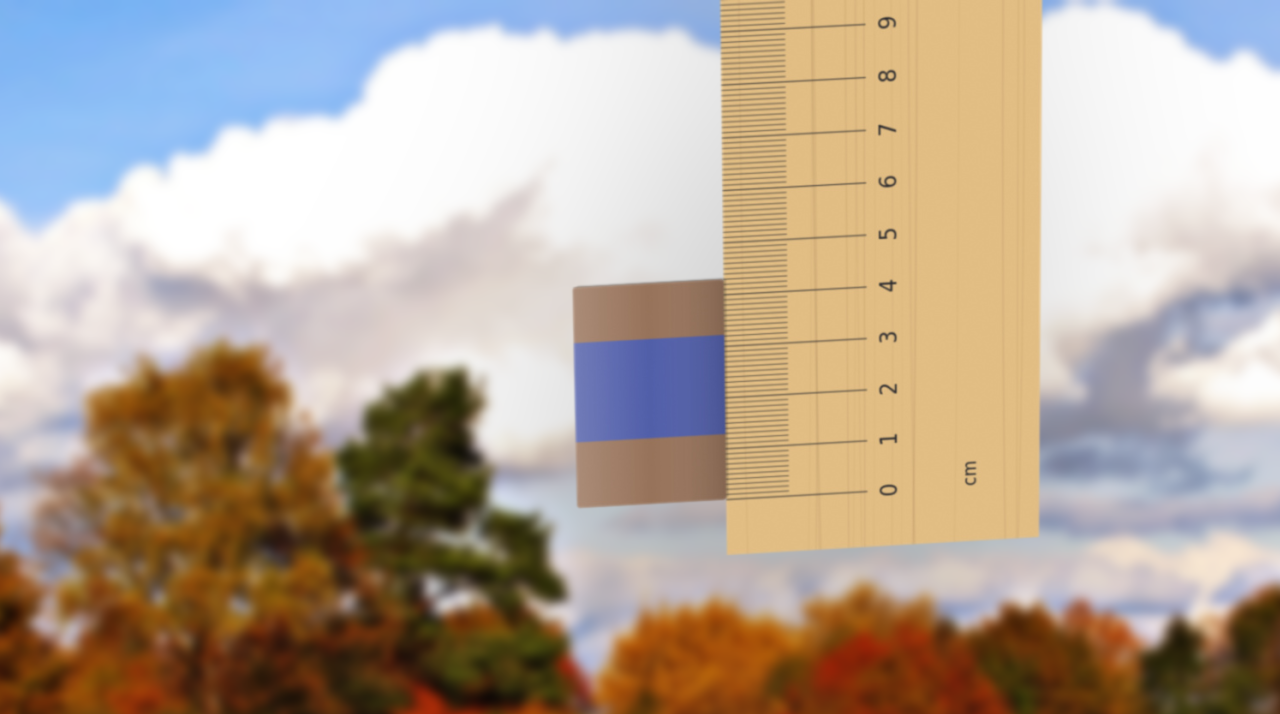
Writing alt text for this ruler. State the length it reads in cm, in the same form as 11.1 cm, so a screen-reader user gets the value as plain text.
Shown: 4.3 cm
